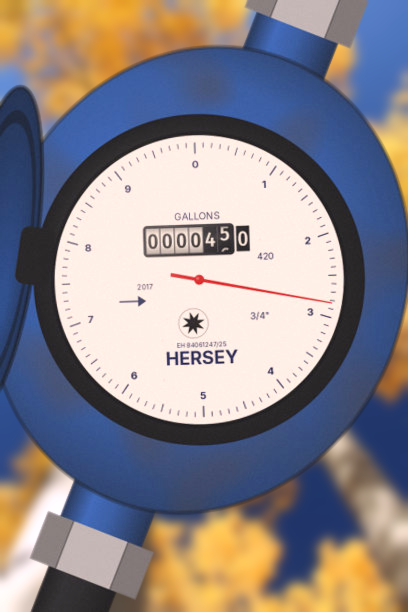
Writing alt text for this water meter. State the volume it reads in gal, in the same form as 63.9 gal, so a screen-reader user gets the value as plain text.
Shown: 452.8 gal
